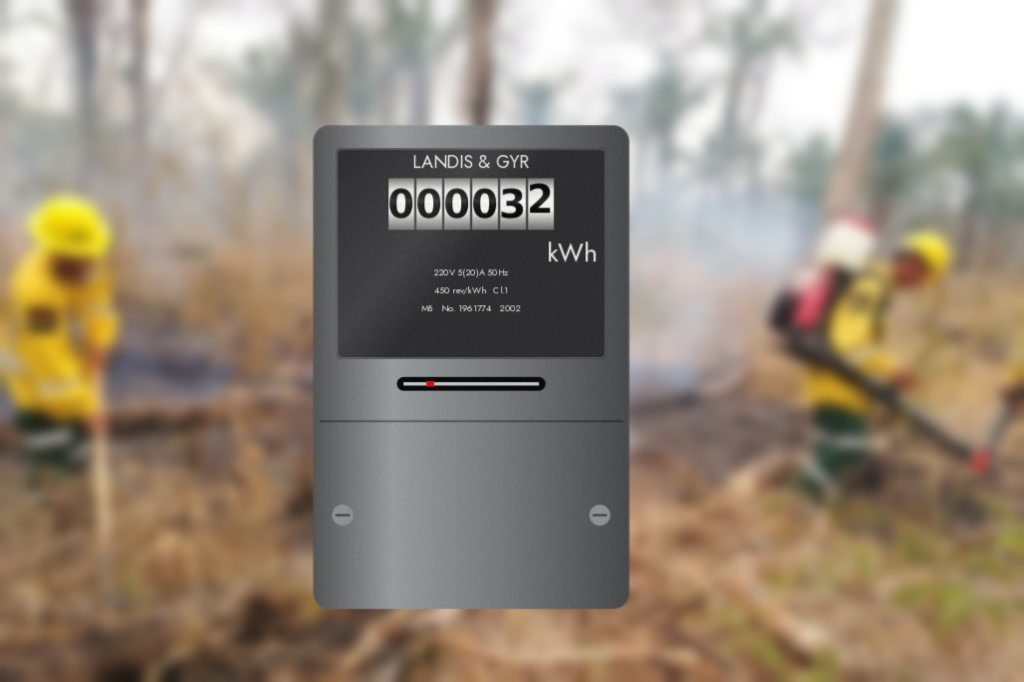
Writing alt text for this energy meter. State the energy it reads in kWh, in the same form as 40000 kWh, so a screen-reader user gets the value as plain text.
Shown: 32 kWh
